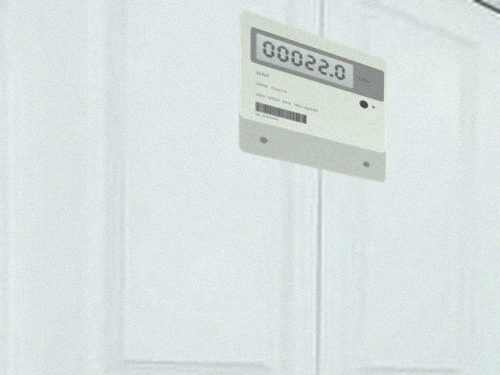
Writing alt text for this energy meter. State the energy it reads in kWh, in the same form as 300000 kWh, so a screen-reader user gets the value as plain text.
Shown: 22.0 kWh
